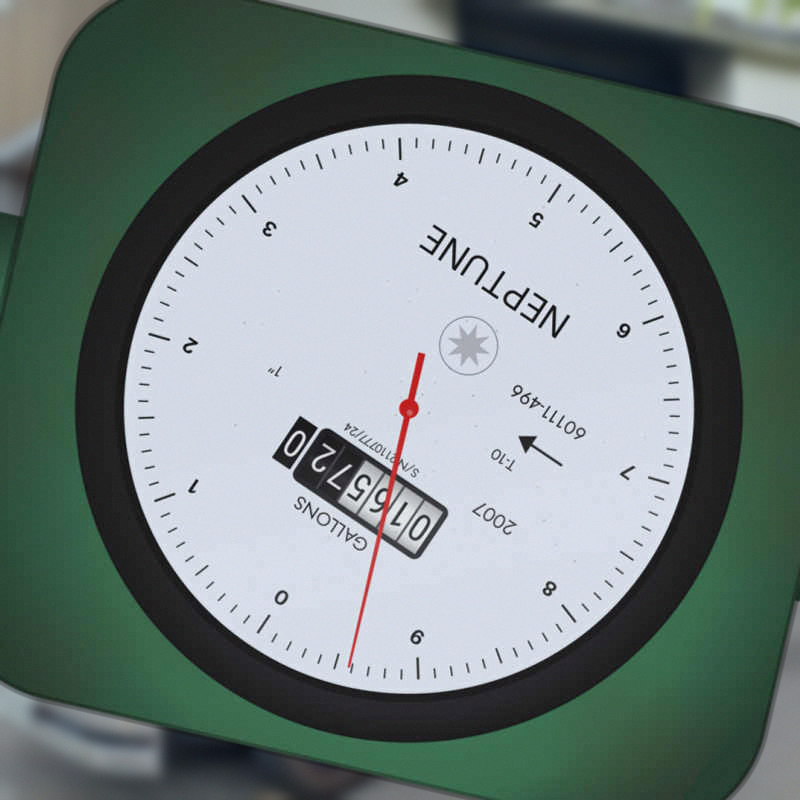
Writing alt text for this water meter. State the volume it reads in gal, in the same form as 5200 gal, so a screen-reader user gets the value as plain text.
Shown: 165719.4 gal
